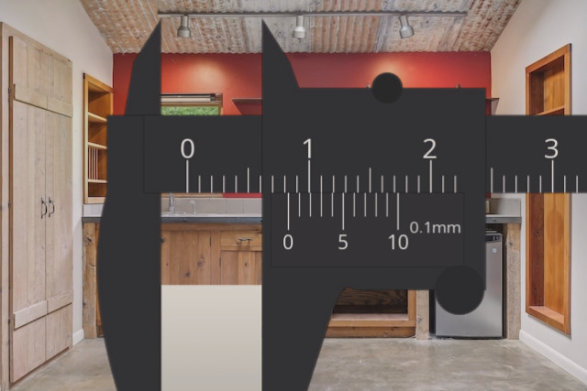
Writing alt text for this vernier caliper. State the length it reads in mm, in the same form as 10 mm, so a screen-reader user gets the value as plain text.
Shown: 8.3 mm
